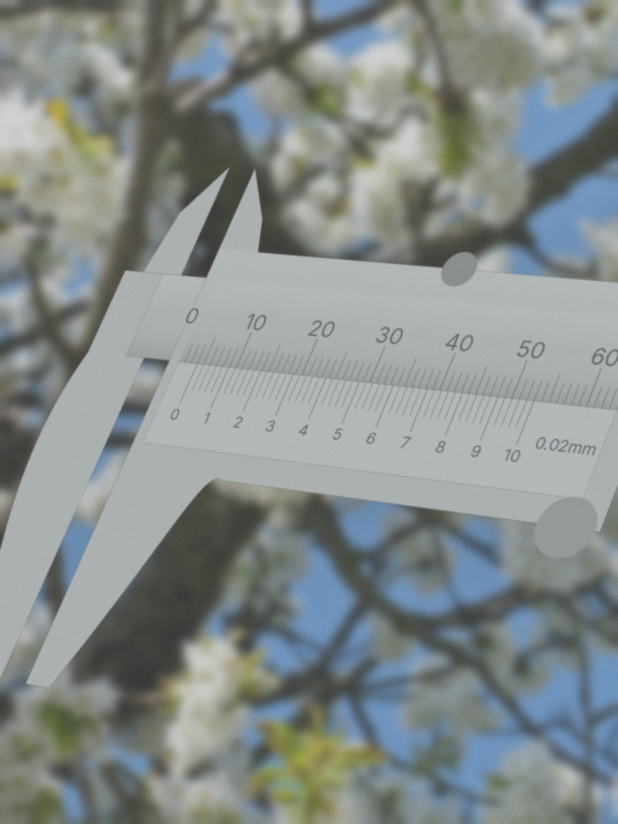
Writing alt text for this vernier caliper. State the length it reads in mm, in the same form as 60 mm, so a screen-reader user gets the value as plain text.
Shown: 4.0 mm
